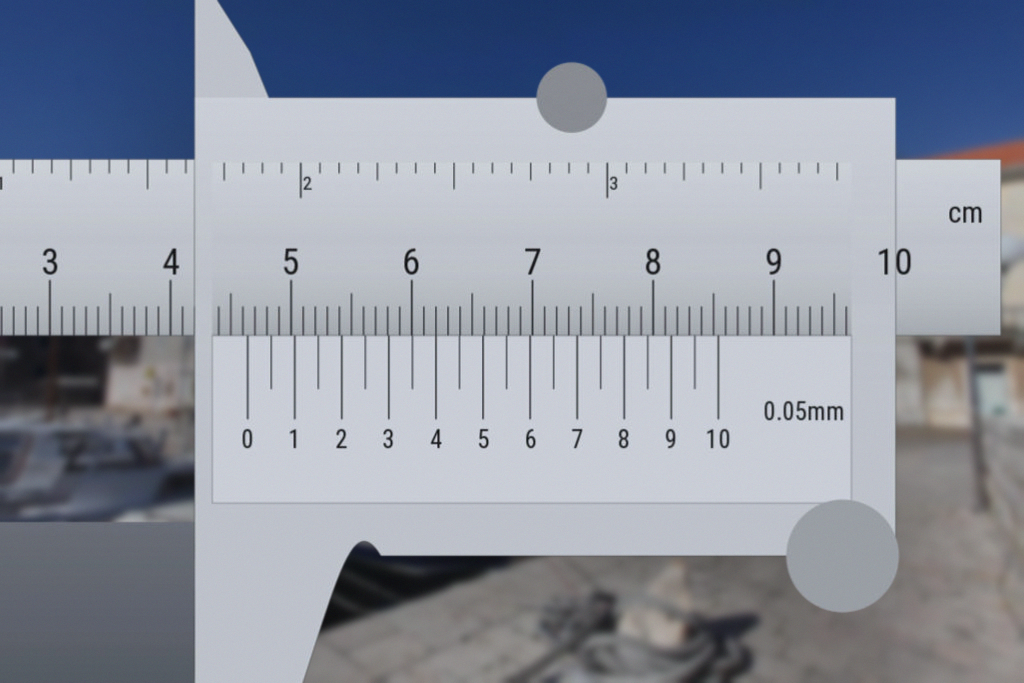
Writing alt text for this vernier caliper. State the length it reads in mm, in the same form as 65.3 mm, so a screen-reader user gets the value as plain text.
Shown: 46.4 mm
